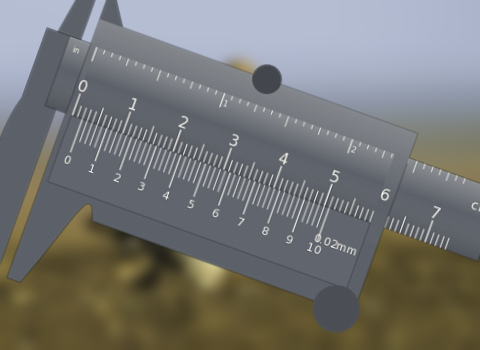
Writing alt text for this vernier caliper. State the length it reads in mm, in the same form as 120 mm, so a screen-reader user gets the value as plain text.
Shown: 2.0 mm
